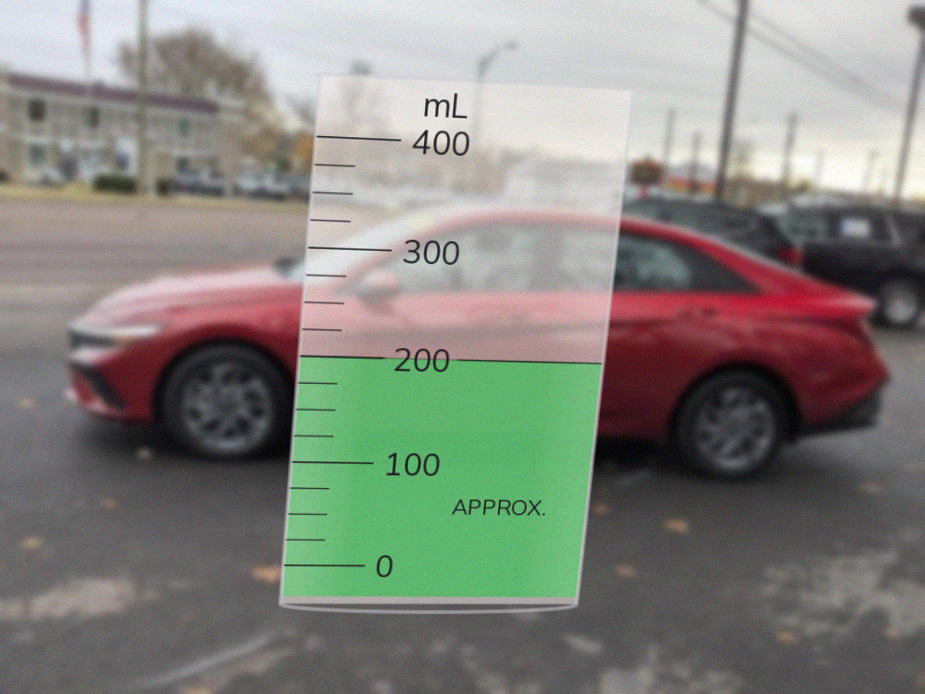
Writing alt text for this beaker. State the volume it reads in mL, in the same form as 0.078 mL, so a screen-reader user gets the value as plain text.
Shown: 200 mL
